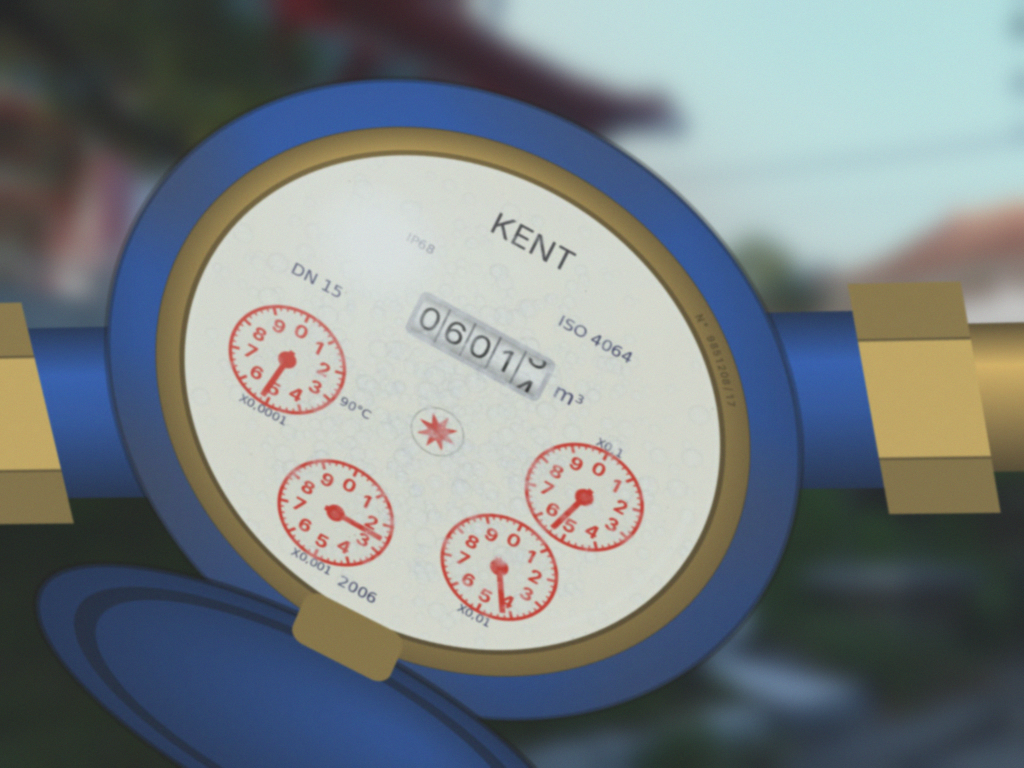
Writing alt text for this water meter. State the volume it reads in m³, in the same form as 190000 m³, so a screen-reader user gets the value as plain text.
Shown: 6013.5425 m³
